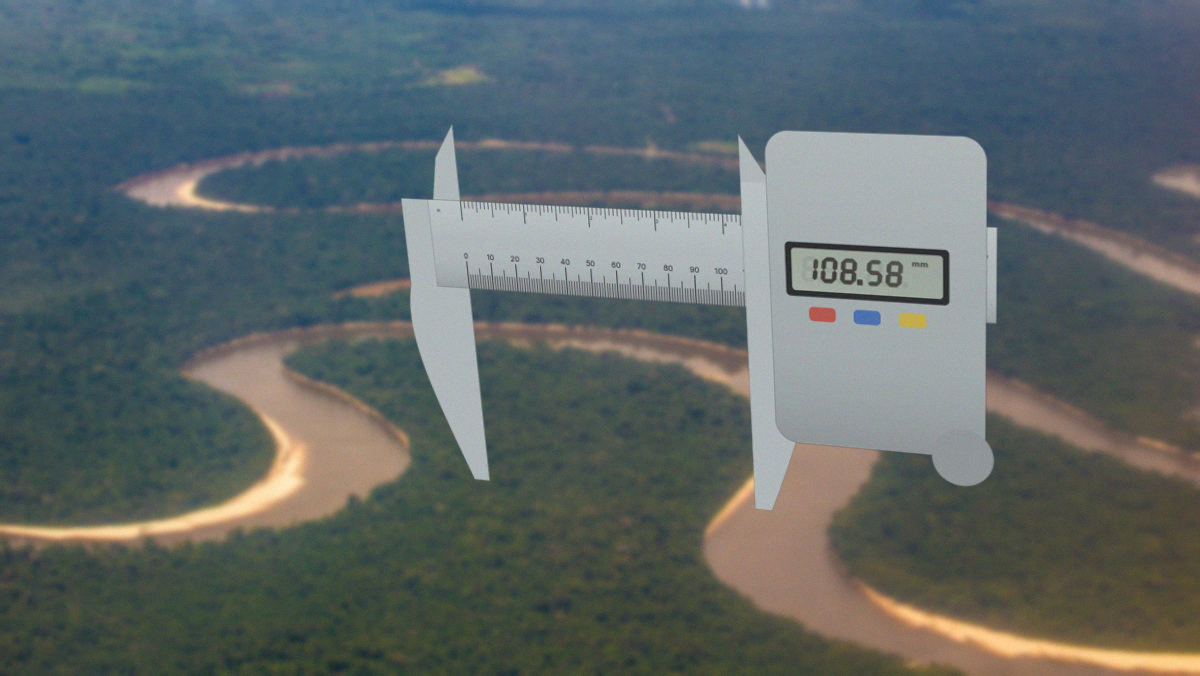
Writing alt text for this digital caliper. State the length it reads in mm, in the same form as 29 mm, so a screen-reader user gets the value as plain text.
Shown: 108.58 mm
